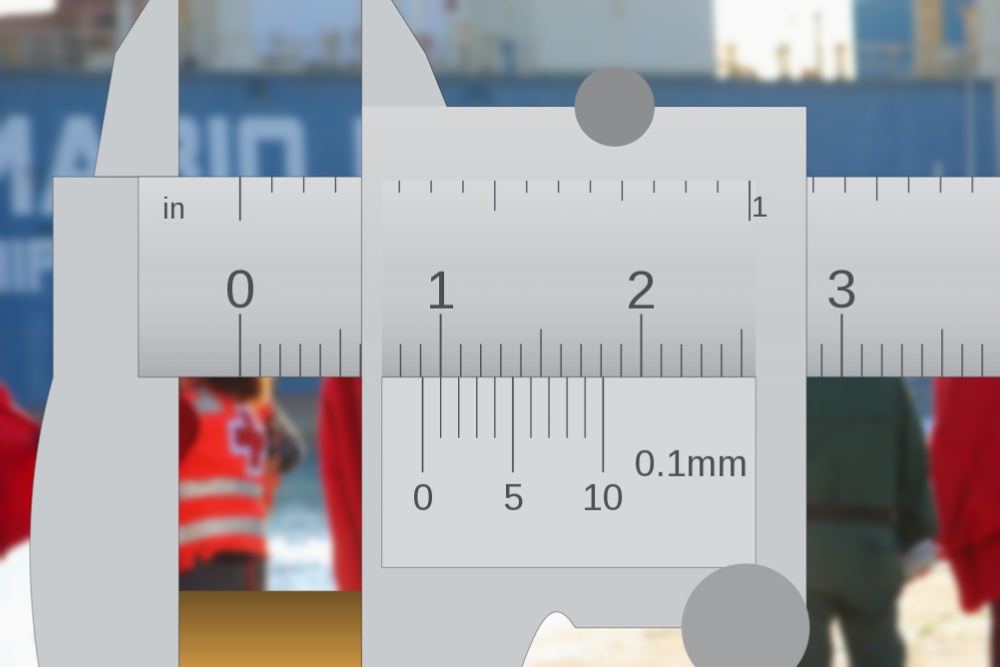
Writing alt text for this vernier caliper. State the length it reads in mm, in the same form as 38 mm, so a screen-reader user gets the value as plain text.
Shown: 9.1 mm
